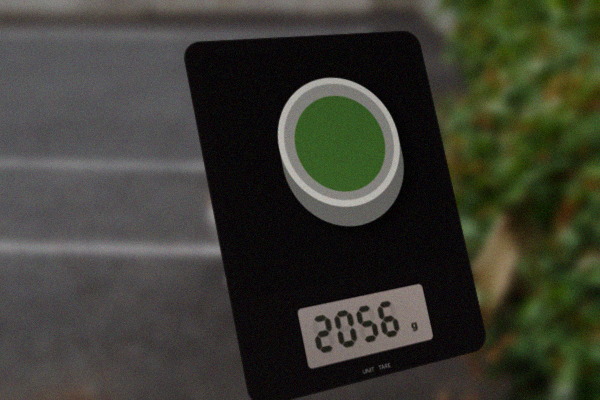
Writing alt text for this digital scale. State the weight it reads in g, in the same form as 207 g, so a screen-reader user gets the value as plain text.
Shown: 2056 g
